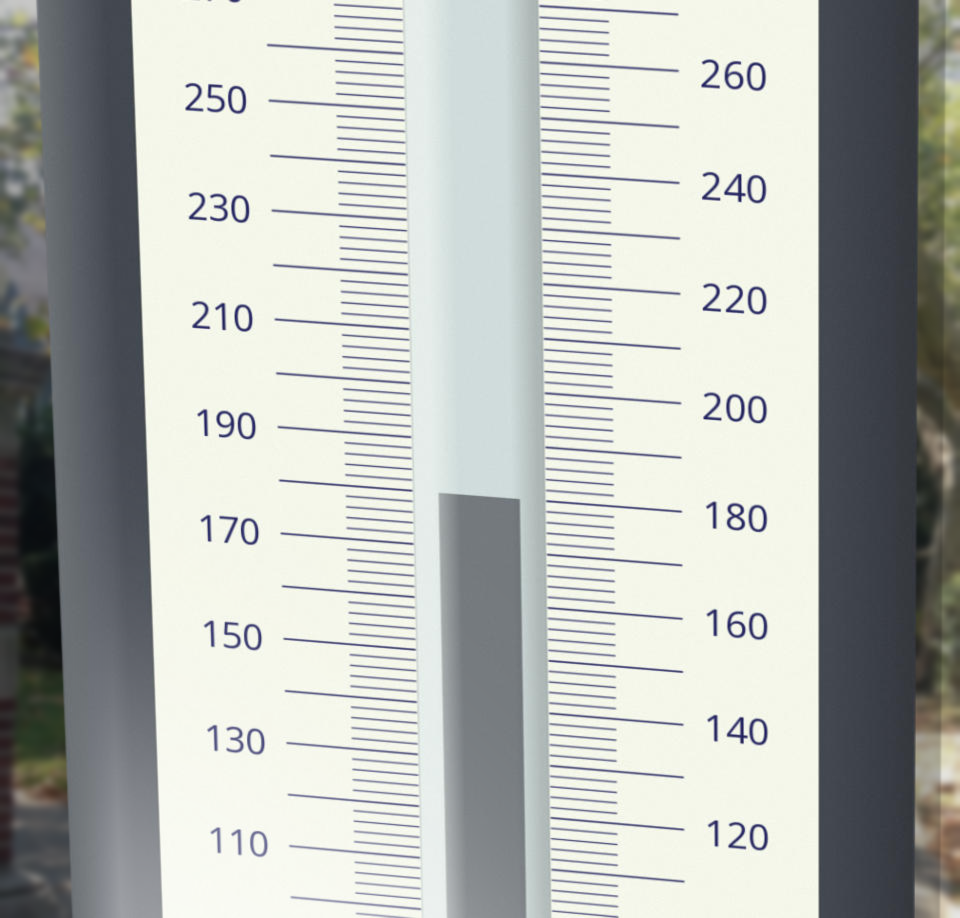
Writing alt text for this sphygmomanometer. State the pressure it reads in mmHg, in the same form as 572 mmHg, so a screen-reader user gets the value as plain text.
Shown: 180 mmHg
